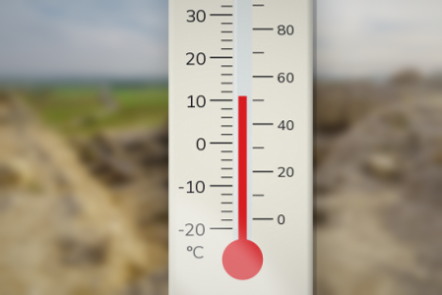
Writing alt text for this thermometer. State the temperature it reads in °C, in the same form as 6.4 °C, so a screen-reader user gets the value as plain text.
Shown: 11 °C
